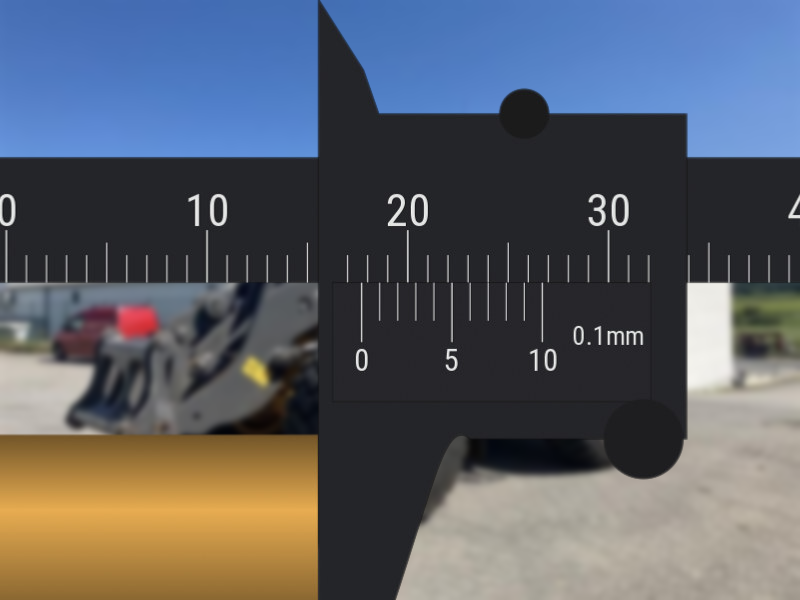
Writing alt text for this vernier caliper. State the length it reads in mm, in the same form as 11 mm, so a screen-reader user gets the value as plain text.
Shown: 17.7 mm
